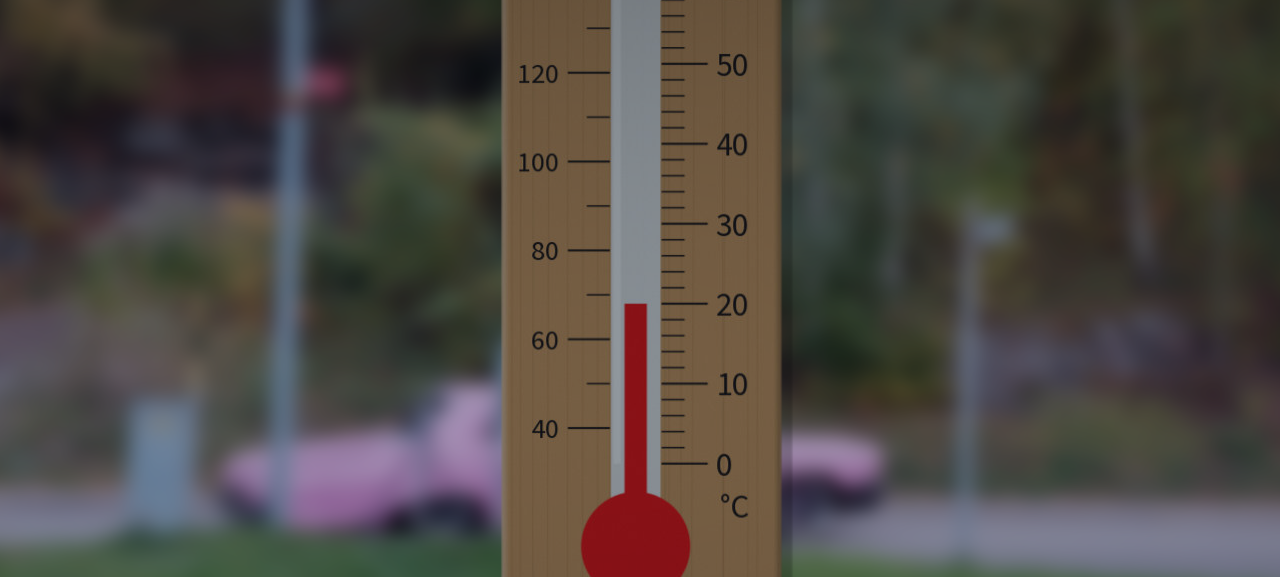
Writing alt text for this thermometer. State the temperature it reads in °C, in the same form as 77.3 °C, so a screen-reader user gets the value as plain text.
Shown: 20 °C
